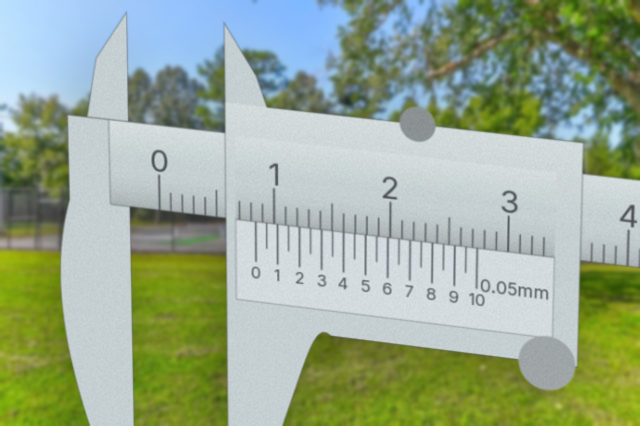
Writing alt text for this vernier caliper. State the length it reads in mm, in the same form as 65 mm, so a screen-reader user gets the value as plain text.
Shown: 8.4 mm
